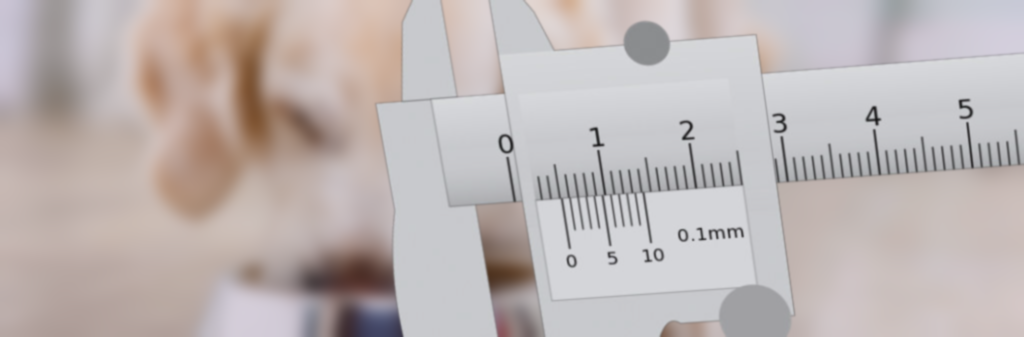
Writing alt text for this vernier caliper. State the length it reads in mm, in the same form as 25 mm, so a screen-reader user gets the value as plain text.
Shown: 5.2 mm
